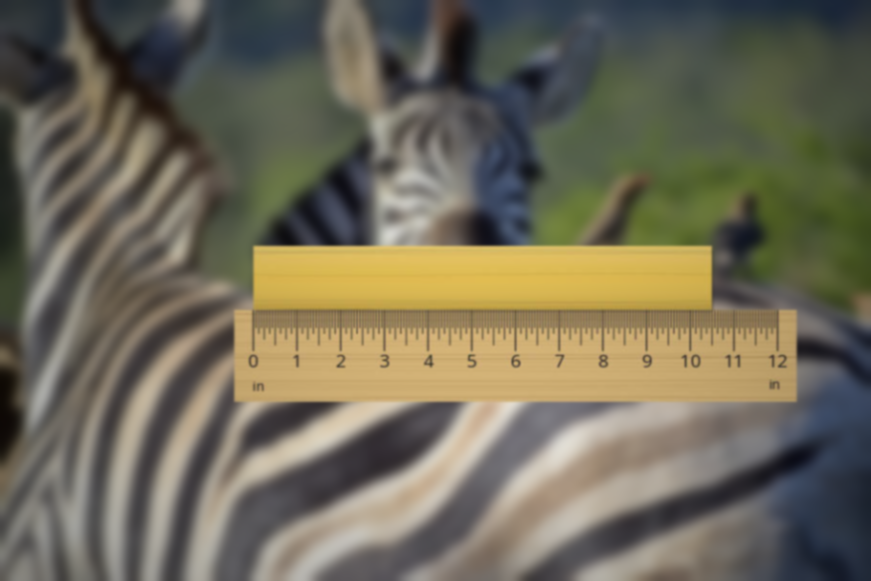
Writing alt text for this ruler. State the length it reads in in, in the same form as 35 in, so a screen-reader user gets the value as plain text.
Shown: 10.5 in
